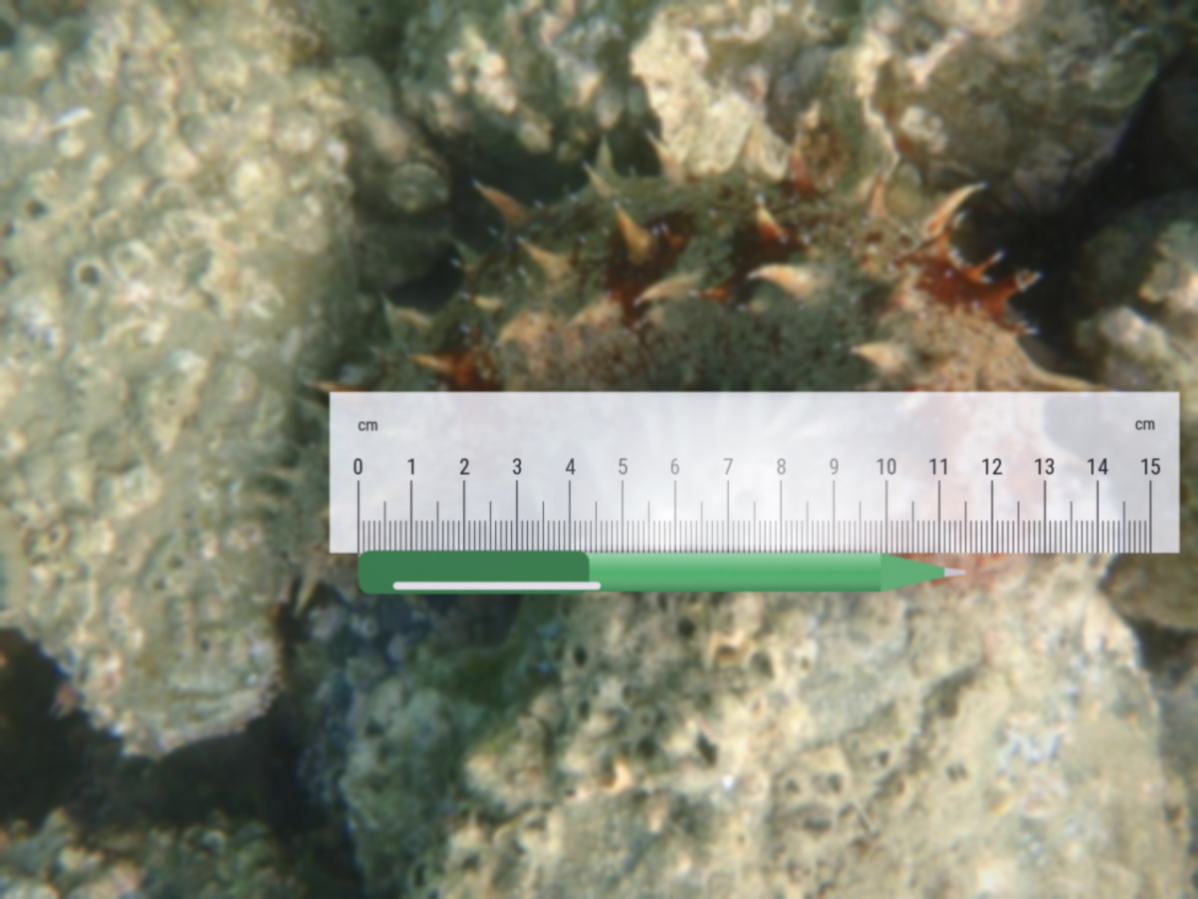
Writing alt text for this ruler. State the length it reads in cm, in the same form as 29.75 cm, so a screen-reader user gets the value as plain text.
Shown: 11.5 cm
